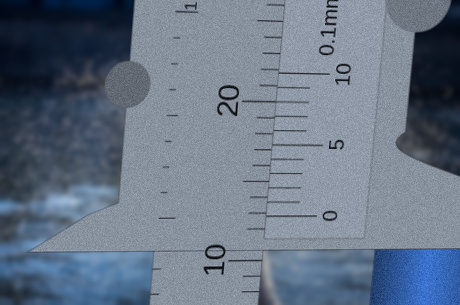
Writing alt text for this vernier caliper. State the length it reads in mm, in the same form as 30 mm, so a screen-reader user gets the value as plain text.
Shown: 12.8 mm
